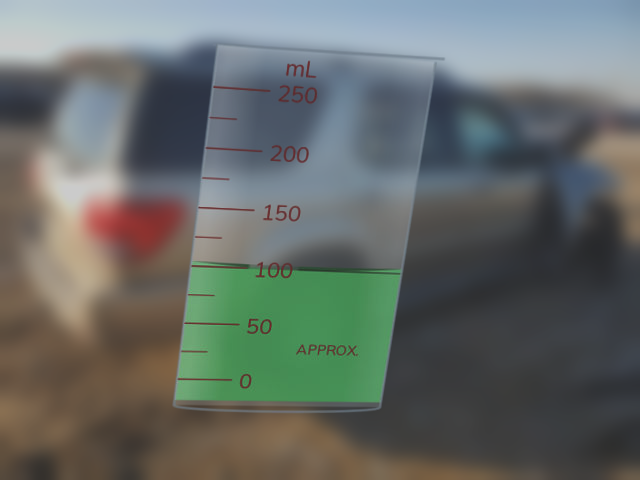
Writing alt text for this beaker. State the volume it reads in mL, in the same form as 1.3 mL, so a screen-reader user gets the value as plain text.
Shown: 100 mL
